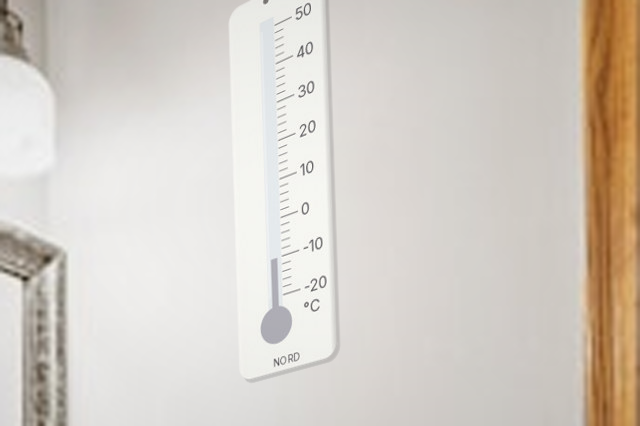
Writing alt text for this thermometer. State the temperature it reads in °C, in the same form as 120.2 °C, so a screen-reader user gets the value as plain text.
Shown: -10 °C
